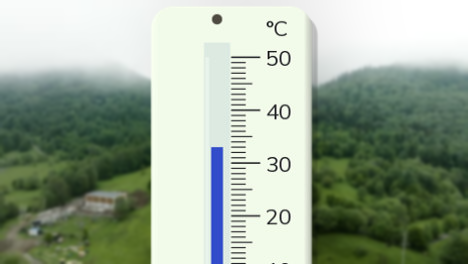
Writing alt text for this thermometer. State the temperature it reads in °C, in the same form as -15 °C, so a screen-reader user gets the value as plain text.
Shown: 33 °C
